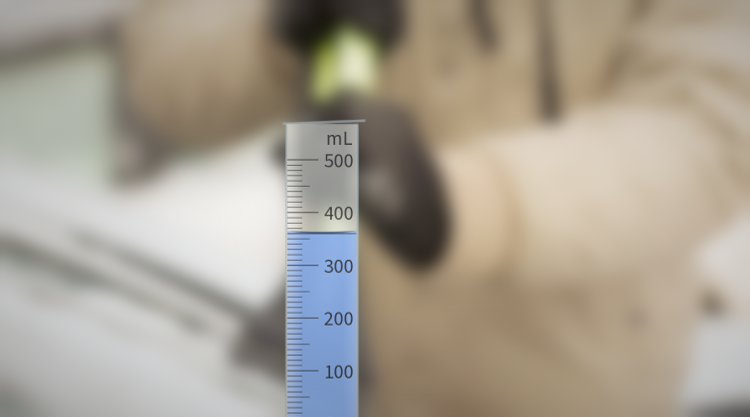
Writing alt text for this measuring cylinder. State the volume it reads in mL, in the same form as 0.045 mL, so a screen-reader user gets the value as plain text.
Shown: 360 mL
